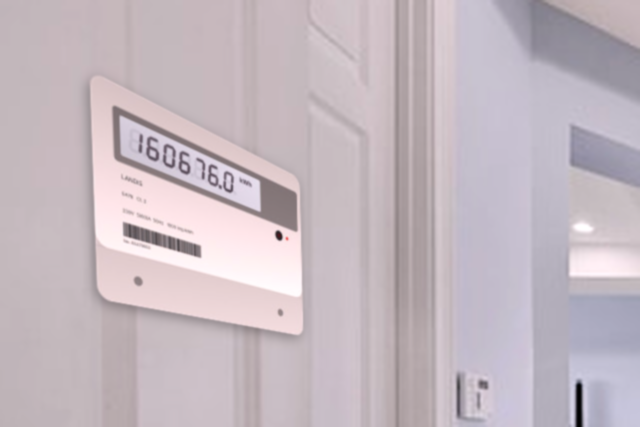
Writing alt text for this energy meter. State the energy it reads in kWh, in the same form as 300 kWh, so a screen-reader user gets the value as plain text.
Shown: 160676.0 kWh
